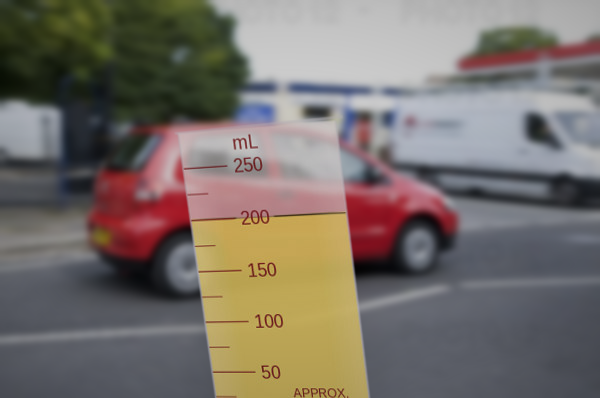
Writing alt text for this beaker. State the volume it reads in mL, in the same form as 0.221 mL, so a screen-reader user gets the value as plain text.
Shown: 200 mL
